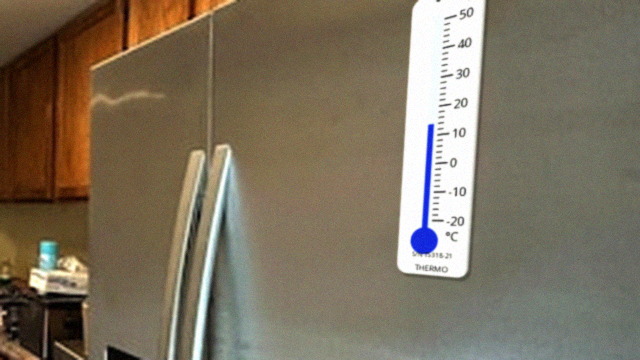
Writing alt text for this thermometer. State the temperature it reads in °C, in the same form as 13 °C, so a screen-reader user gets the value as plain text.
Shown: 14 °C
